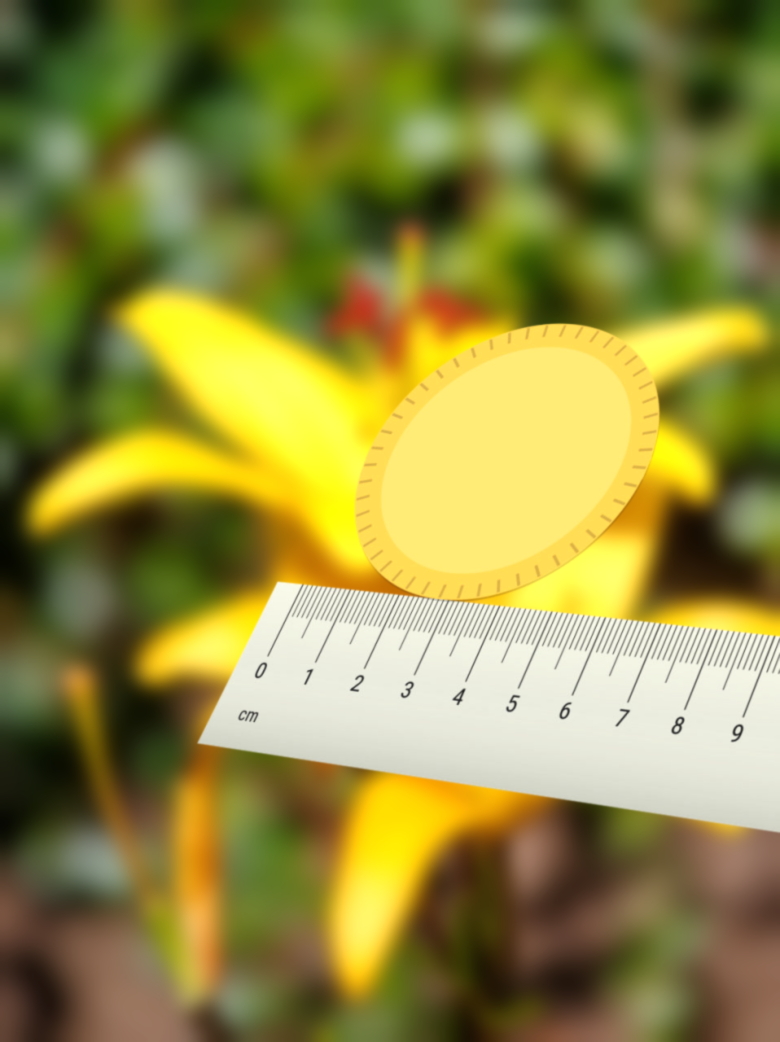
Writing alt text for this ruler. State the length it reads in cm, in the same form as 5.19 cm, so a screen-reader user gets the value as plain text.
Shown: 5.6 cm
